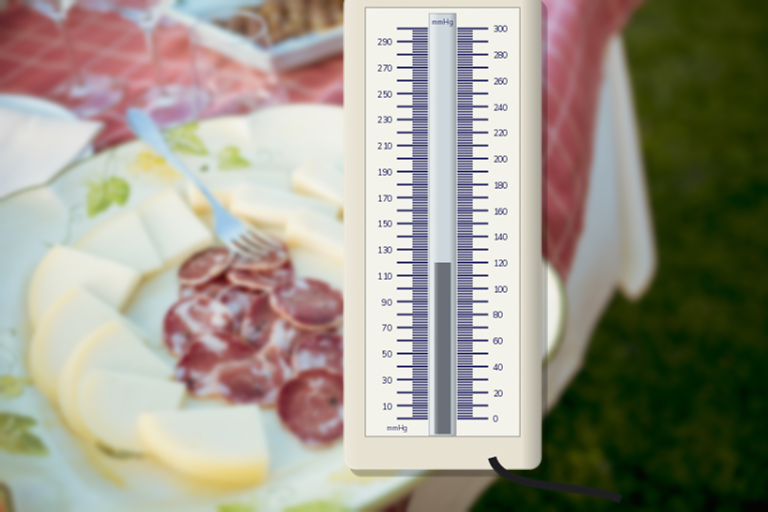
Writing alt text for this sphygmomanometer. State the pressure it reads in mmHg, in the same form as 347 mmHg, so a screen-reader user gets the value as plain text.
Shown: 120 mmHg
